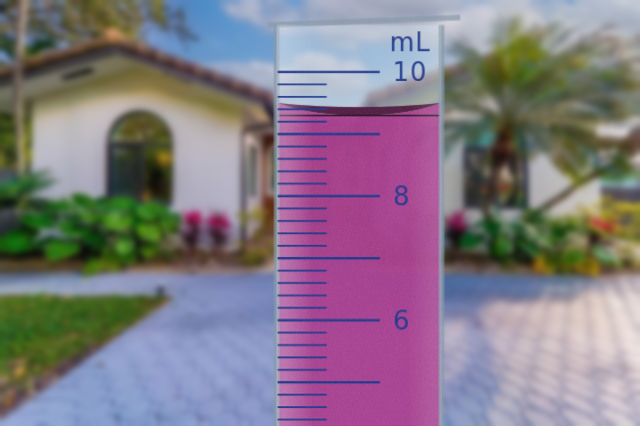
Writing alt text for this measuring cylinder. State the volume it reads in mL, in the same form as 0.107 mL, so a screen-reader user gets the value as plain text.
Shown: 9.3 mL
